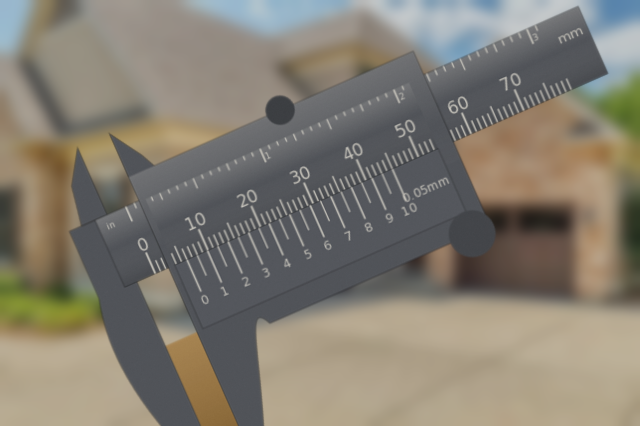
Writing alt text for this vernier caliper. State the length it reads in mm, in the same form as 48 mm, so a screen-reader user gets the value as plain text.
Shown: 6.0 mm
